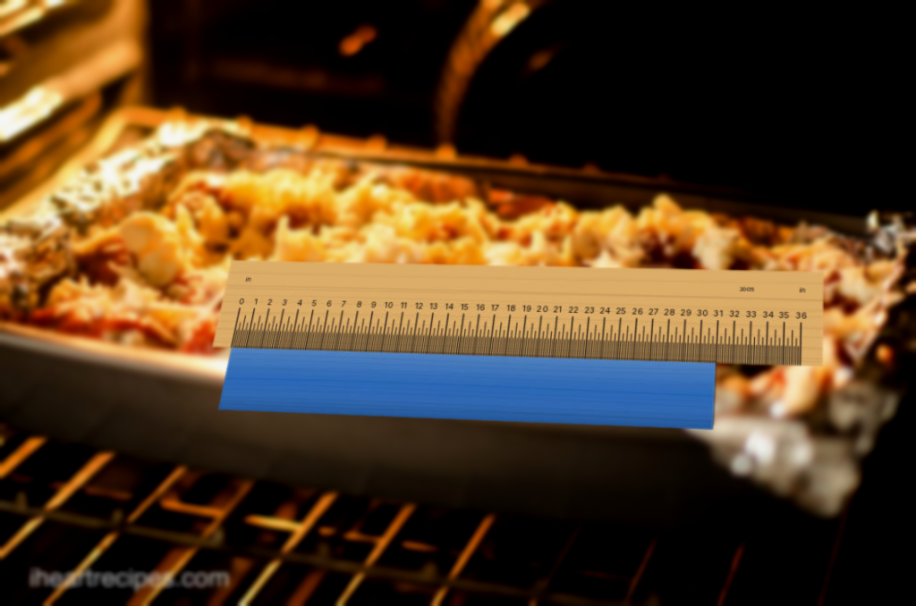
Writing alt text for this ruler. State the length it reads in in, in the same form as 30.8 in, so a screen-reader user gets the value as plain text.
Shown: 31 in
